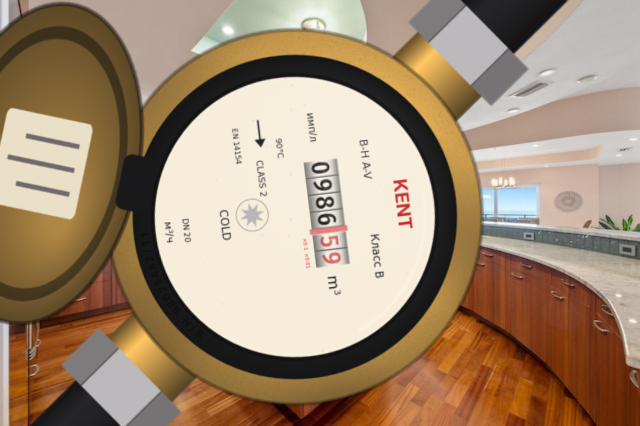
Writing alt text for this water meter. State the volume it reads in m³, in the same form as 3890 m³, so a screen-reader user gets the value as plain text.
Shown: 986.59 m³
